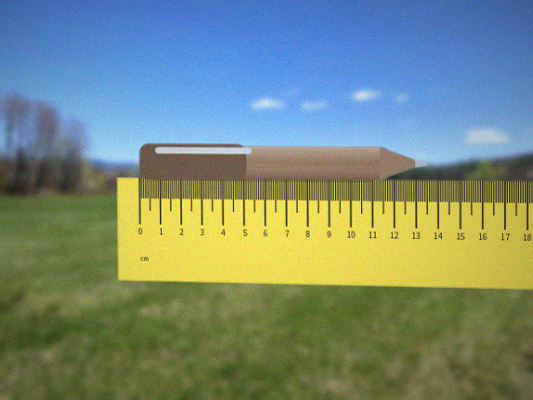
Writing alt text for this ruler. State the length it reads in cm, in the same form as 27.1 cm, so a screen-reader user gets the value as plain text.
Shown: 13.5 cm
